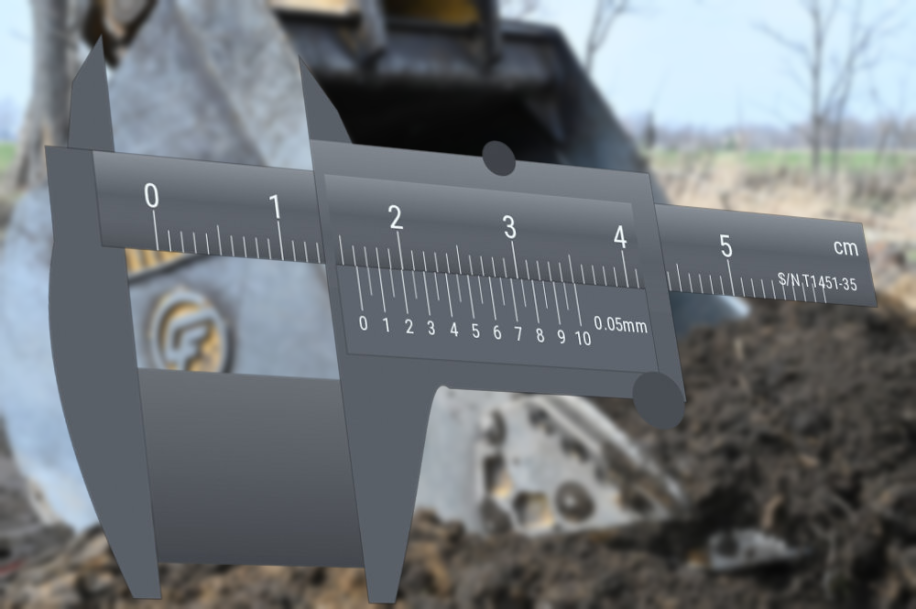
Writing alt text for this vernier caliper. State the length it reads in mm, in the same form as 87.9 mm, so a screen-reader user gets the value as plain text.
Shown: 16.1 mm
